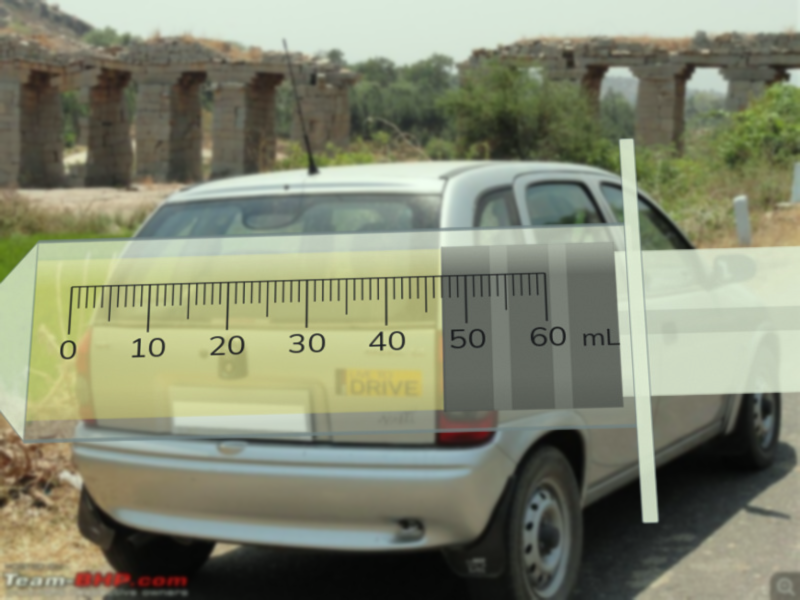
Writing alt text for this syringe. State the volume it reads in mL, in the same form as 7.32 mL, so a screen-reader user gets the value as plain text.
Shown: 47 mL
